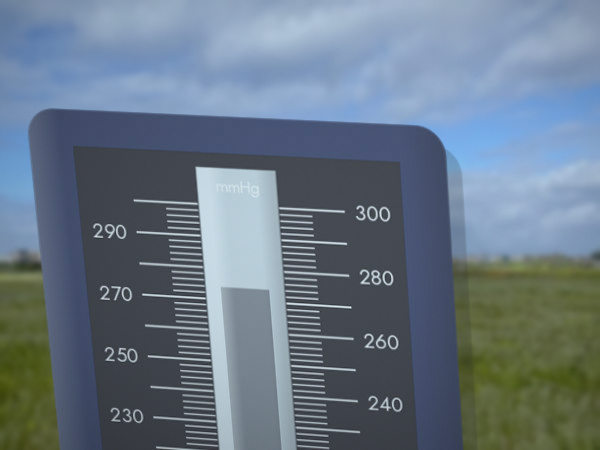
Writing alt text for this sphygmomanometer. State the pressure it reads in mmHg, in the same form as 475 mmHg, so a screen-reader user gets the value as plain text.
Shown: 274 mmHg
